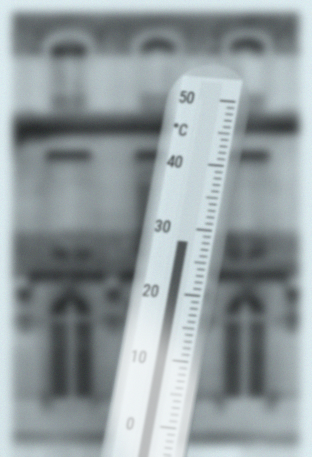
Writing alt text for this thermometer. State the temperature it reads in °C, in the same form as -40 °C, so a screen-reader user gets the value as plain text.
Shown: 28 °C
